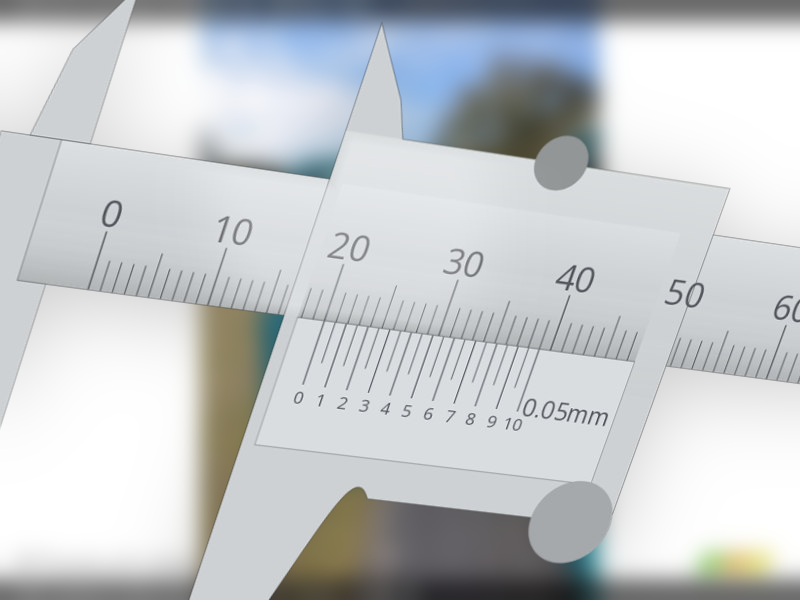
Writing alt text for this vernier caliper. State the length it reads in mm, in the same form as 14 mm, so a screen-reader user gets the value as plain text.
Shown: 20.0 mm
